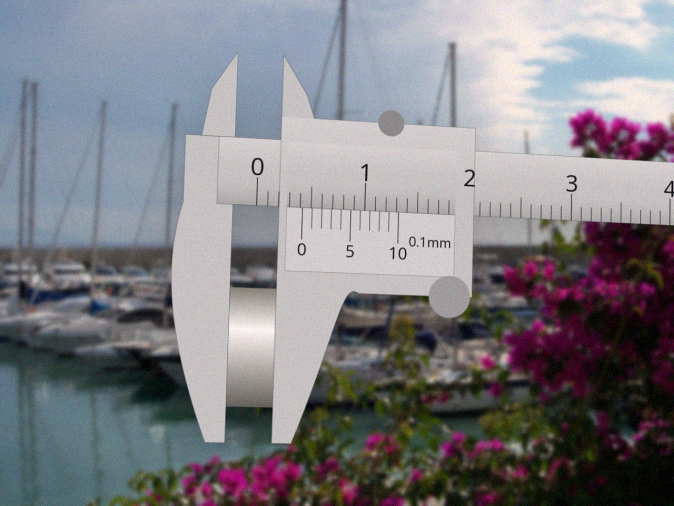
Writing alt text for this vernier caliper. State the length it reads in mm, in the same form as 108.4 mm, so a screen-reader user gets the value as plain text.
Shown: 4.2 mm
